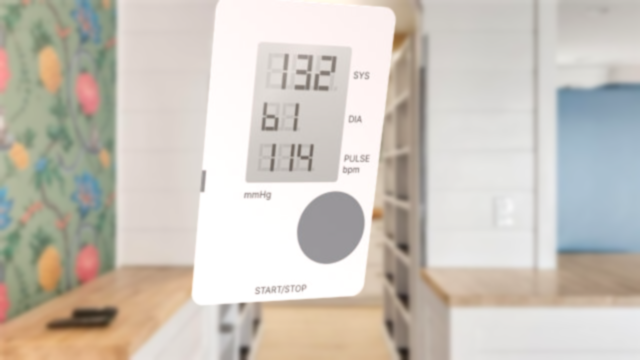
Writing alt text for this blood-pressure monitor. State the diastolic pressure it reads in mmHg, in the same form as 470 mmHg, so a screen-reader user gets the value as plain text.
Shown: 61 mmHg
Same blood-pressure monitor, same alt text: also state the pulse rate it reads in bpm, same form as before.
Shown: 114 bpm
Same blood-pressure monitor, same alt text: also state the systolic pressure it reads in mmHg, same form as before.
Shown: 132 mmHg
